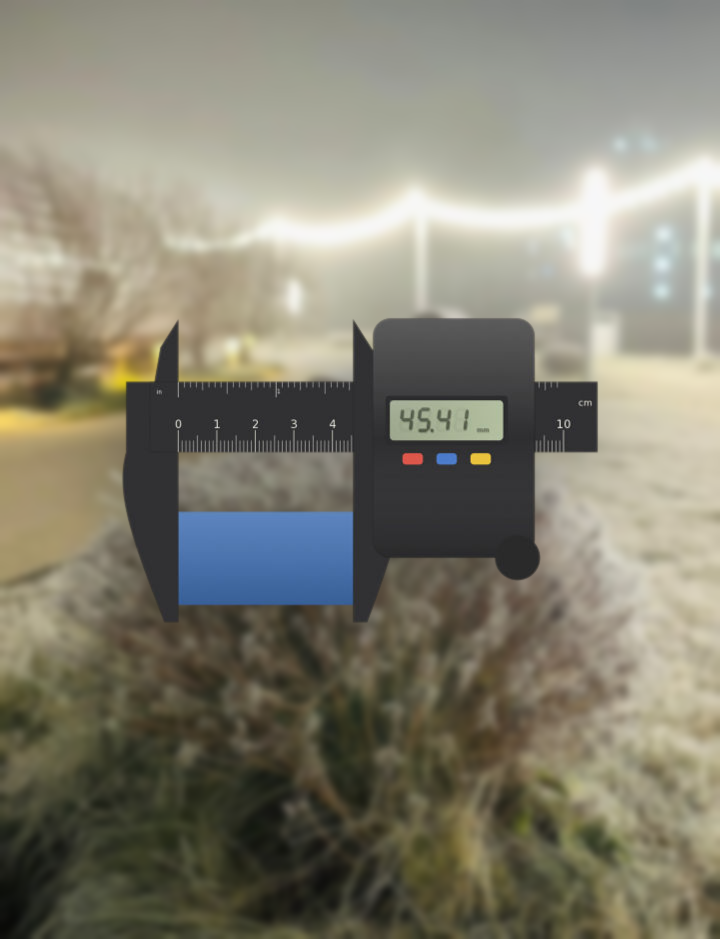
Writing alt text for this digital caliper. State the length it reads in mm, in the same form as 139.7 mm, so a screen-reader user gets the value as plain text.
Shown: 45.41 mm
